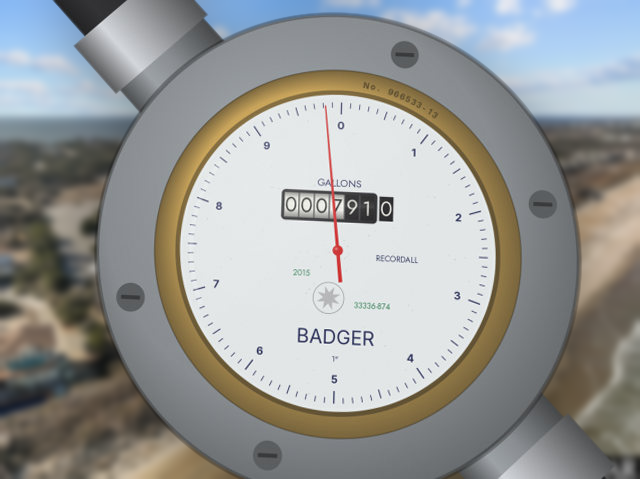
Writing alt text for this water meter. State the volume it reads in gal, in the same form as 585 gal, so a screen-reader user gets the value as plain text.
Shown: 7909.8 gal
